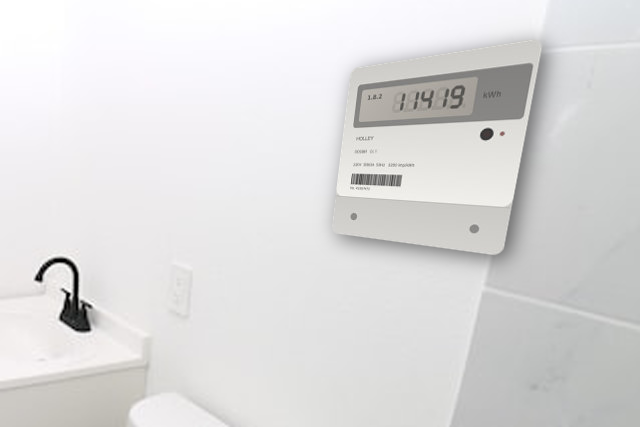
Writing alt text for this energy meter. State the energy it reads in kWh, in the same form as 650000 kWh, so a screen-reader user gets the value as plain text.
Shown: 11419 kWh
